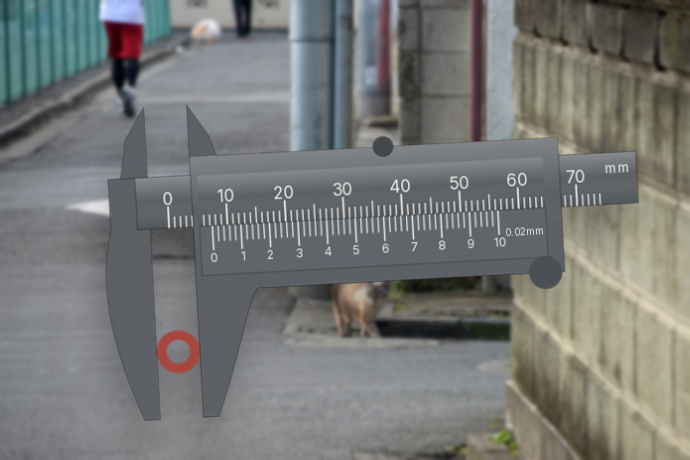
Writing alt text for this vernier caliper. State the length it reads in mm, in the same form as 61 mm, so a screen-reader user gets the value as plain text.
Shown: 7.4 mm
